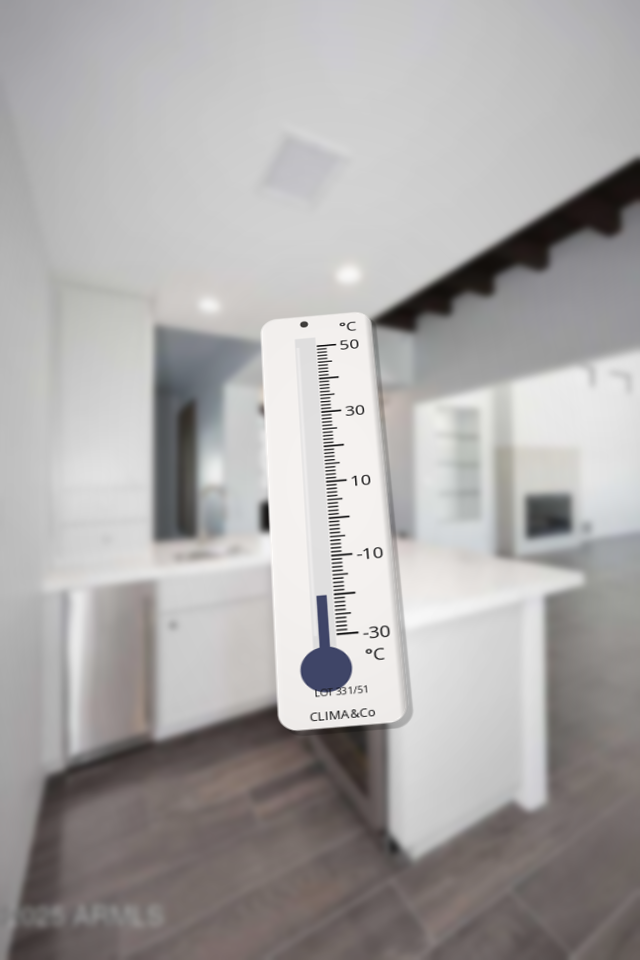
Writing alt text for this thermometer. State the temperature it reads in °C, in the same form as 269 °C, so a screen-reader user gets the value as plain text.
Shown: -20 °C
